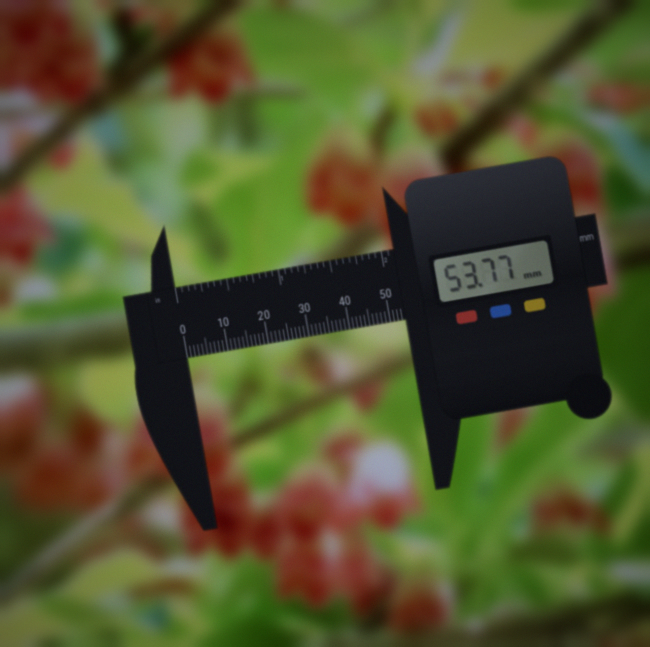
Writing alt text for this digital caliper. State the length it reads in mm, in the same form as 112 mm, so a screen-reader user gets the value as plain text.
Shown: 53.77 mm
